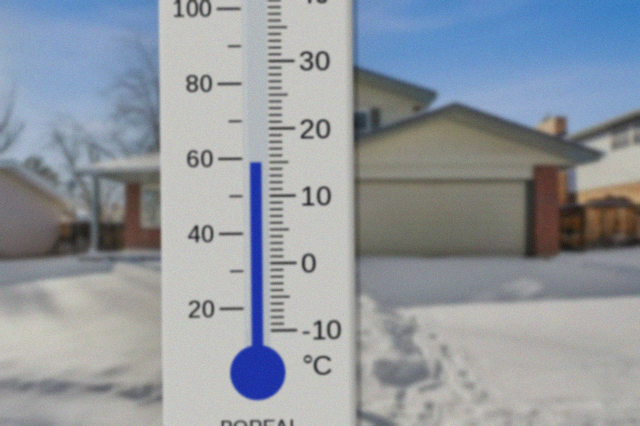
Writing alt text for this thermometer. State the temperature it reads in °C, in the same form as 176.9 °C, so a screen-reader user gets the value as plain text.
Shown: 15 °C
